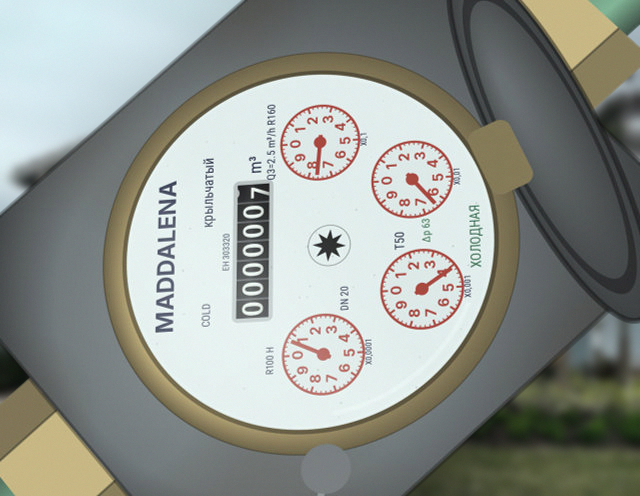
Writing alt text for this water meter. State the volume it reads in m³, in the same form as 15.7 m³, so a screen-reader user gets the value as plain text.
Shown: 6.7640 m³
